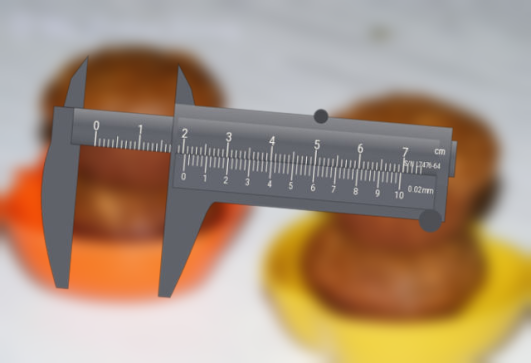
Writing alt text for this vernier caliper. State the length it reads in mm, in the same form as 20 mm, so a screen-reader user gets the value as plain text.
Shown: 20.5 mm
